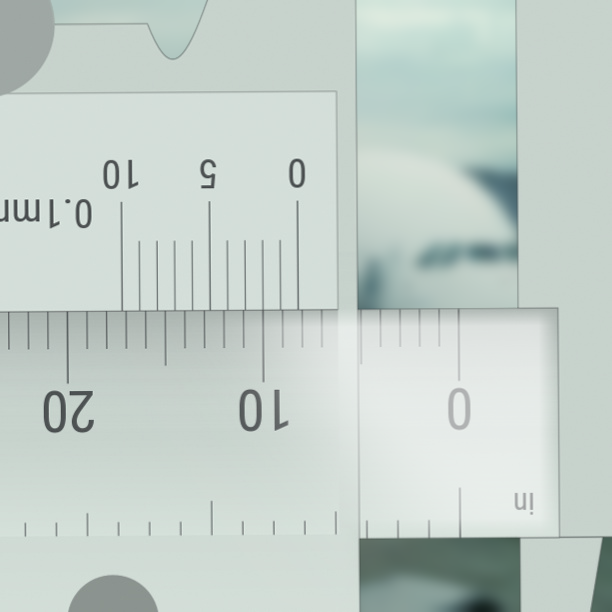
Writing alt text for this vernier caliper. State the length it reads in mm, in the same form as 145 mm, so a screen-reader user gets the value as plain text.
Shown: 8.2 mm
